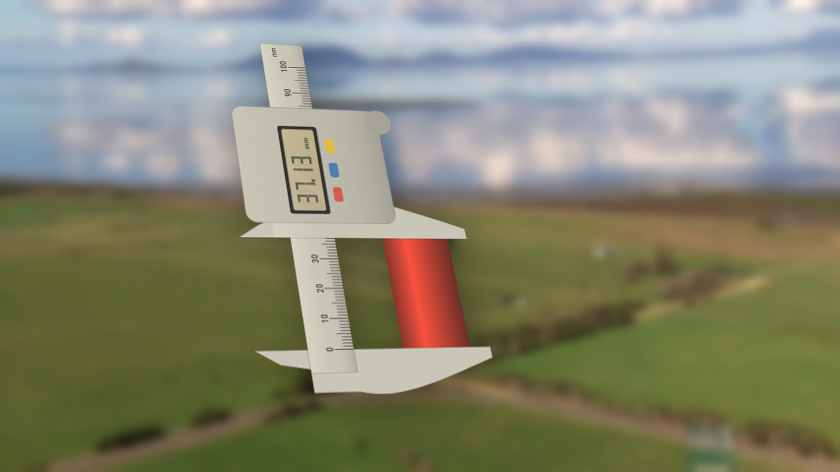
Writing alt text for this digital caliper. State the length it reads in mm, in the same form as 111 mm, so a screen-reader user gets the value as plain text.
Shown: 37.13 mm
